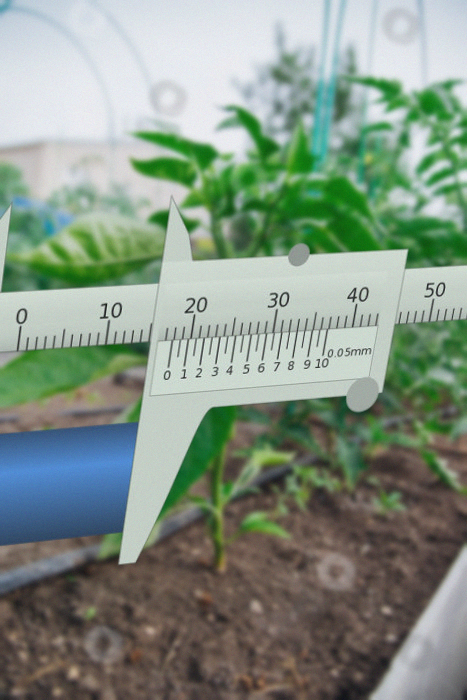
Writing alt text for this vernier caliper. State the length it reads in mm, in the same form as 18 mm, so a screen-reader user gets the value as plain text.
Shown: 17.8 mm
